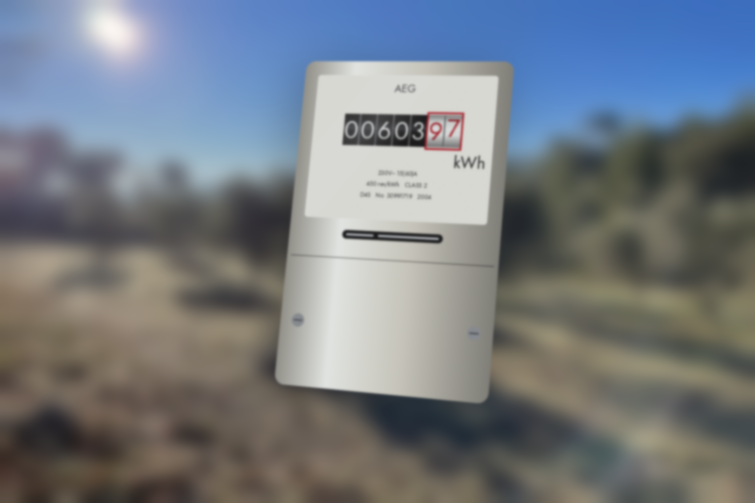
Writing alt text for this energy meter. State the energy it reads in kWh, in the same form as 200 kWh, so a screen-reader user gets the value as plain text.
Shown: 603.97 kWh
